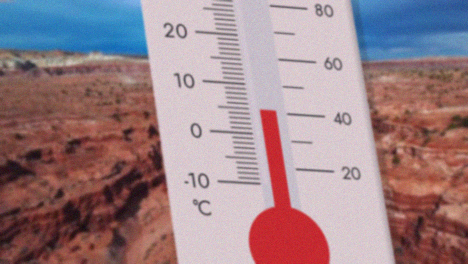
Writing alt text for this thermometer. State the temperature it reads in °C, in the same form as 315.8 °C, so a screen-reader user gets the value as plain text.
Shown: 5 °C
